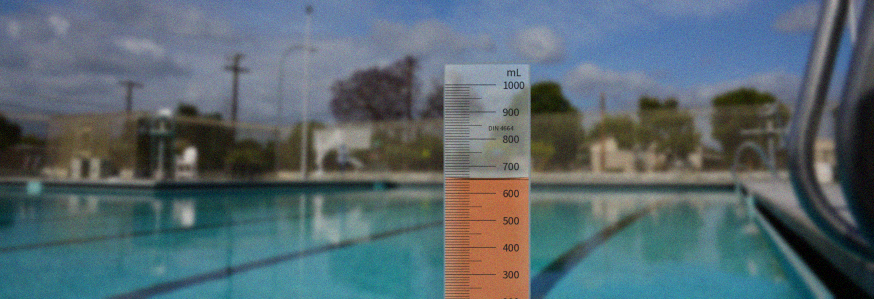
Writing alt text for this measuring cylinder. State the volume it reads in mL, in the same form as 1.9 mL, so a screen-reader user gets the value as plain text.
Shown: 650 mL
